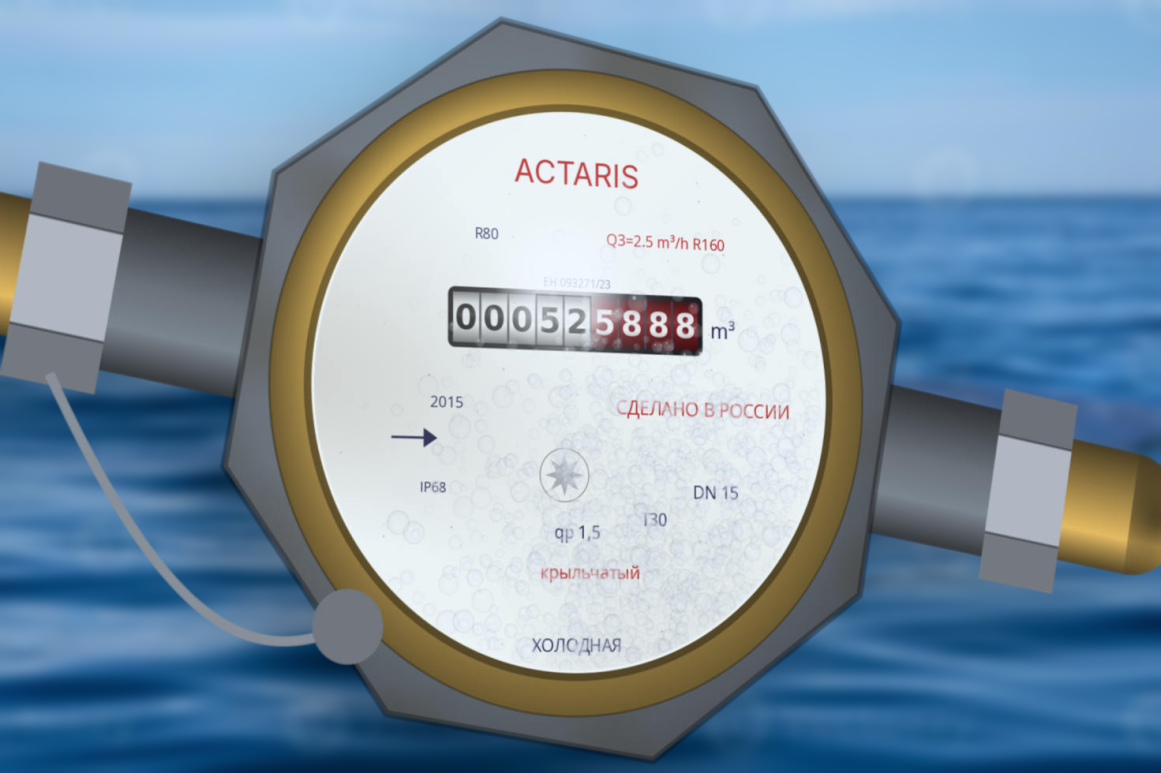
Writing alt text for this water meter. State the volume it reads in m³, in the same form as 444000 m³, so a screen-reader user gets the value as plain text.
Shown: 52.5888 m³
